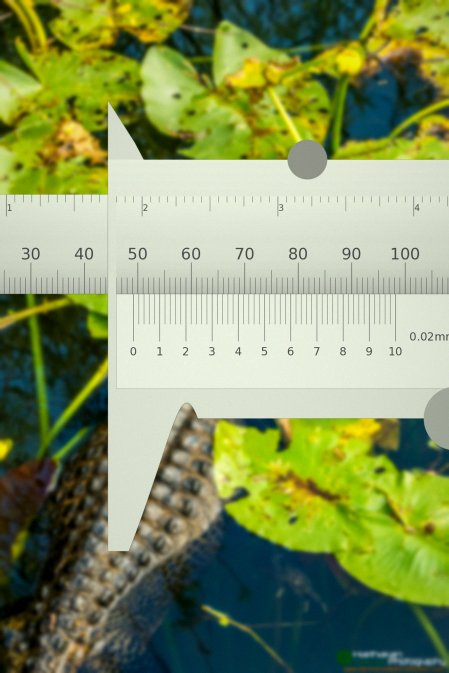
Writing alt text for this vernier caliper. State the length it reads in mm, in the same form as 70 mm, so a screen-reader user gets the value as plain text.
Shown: 49.2 mm
